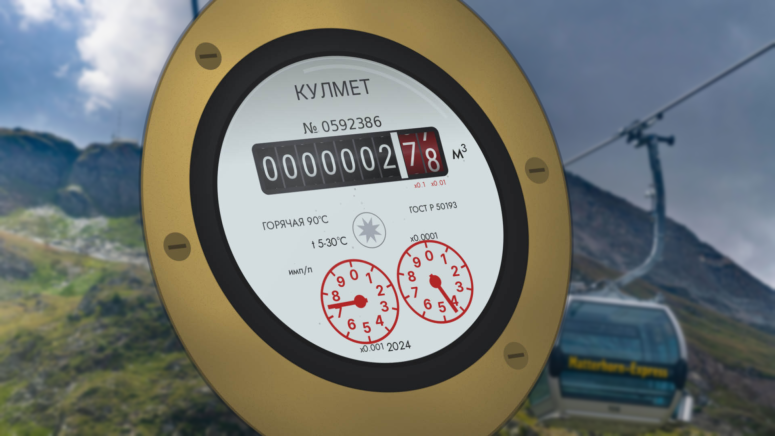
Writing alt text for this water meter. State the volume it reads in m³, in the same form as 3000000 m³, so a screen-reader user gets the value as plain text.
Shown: 2.7774 m³
